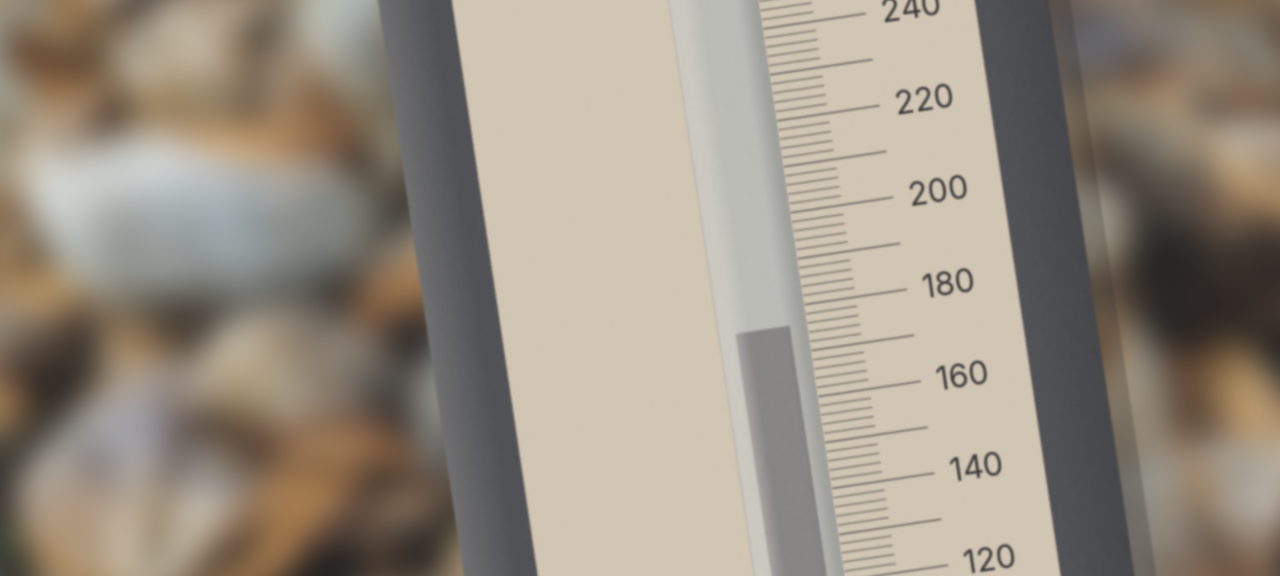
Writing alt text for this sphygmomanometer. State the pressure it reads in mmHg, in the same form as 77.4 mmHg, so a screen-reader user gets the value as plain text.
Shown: 176 mmHg
